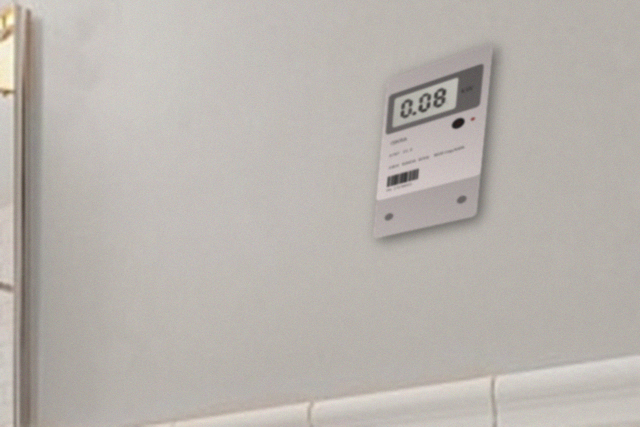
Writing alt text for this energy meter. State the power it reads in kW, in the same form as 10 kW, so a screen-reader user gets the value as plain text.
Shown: 0.08 kW
